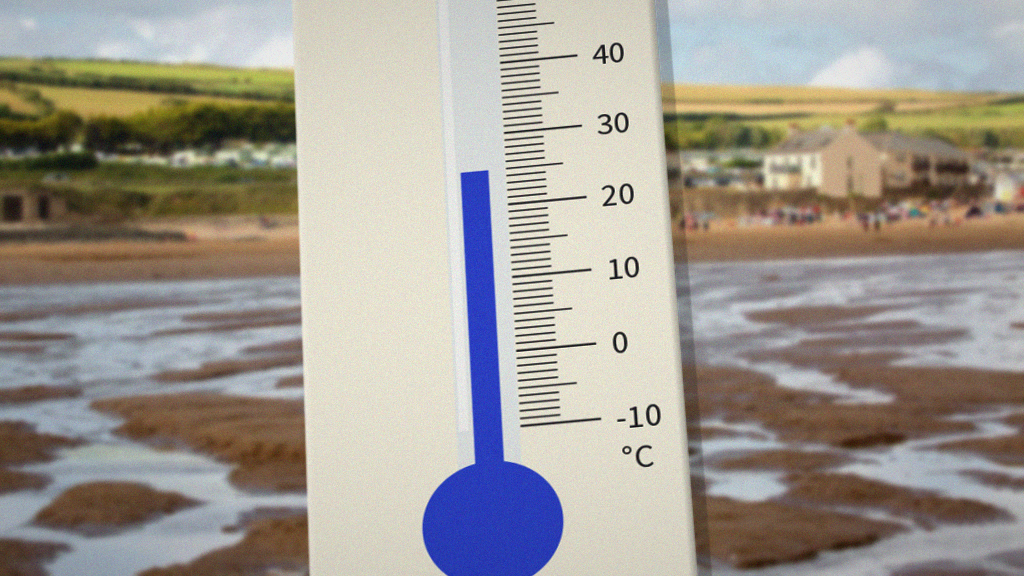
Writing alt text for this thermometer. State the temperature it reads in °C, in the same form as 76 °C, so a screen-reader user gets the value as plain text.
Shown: 25 °C
